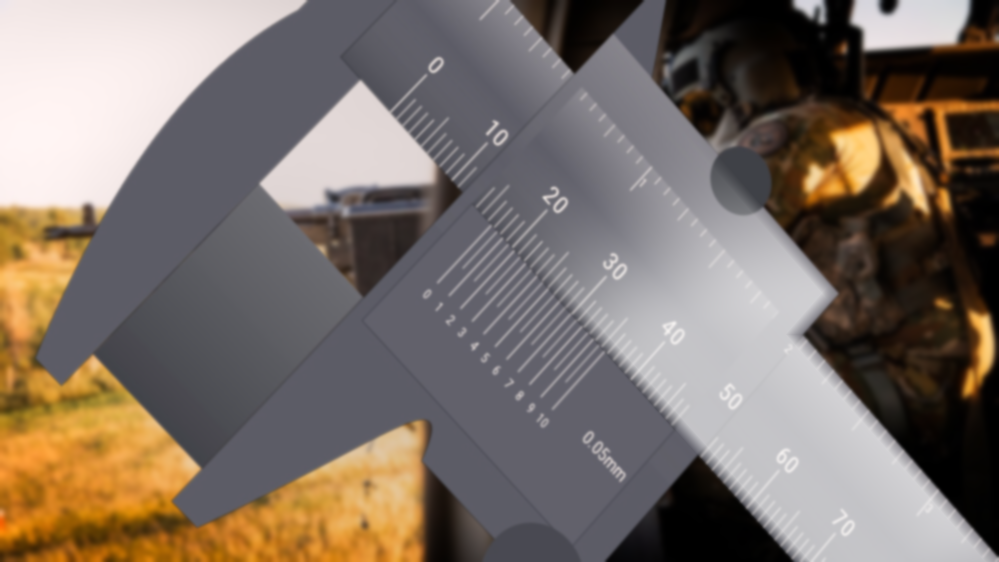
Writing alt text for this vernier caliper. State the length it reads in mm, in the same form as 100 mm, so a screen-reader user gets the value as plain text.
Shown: 16.6 mm
